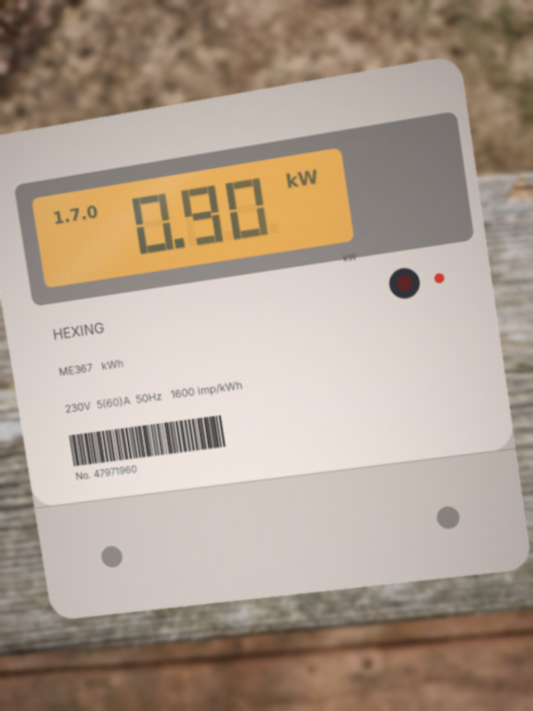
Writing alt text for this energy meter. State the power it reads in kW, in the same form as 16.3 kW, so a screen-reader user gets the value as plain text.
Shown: 0.90 kW
